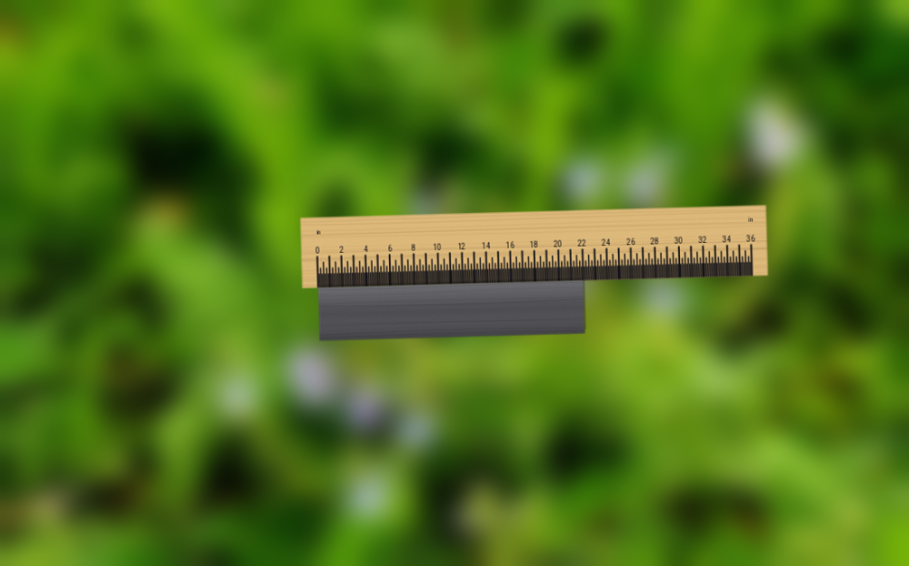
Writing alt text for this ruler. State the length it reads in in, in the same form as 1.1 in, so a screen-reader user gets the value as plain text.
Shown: 22 in
